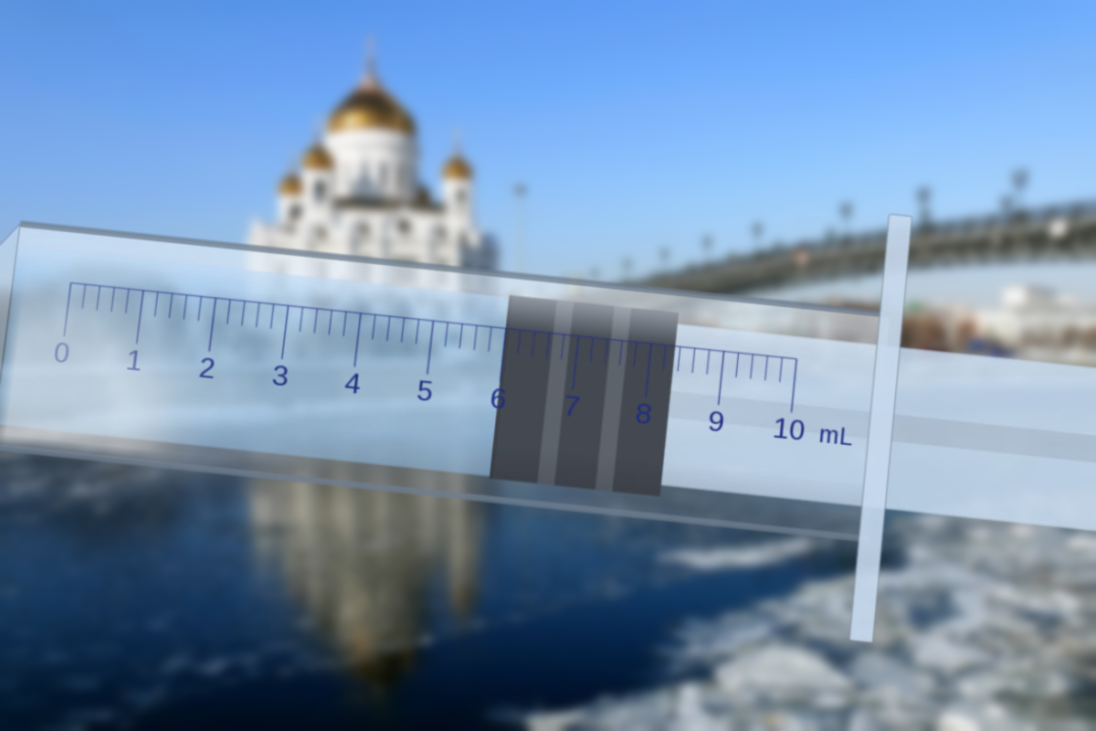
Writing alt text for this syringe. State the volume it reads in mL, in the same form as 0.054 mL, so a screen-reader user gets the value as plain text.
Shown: 6 mL
